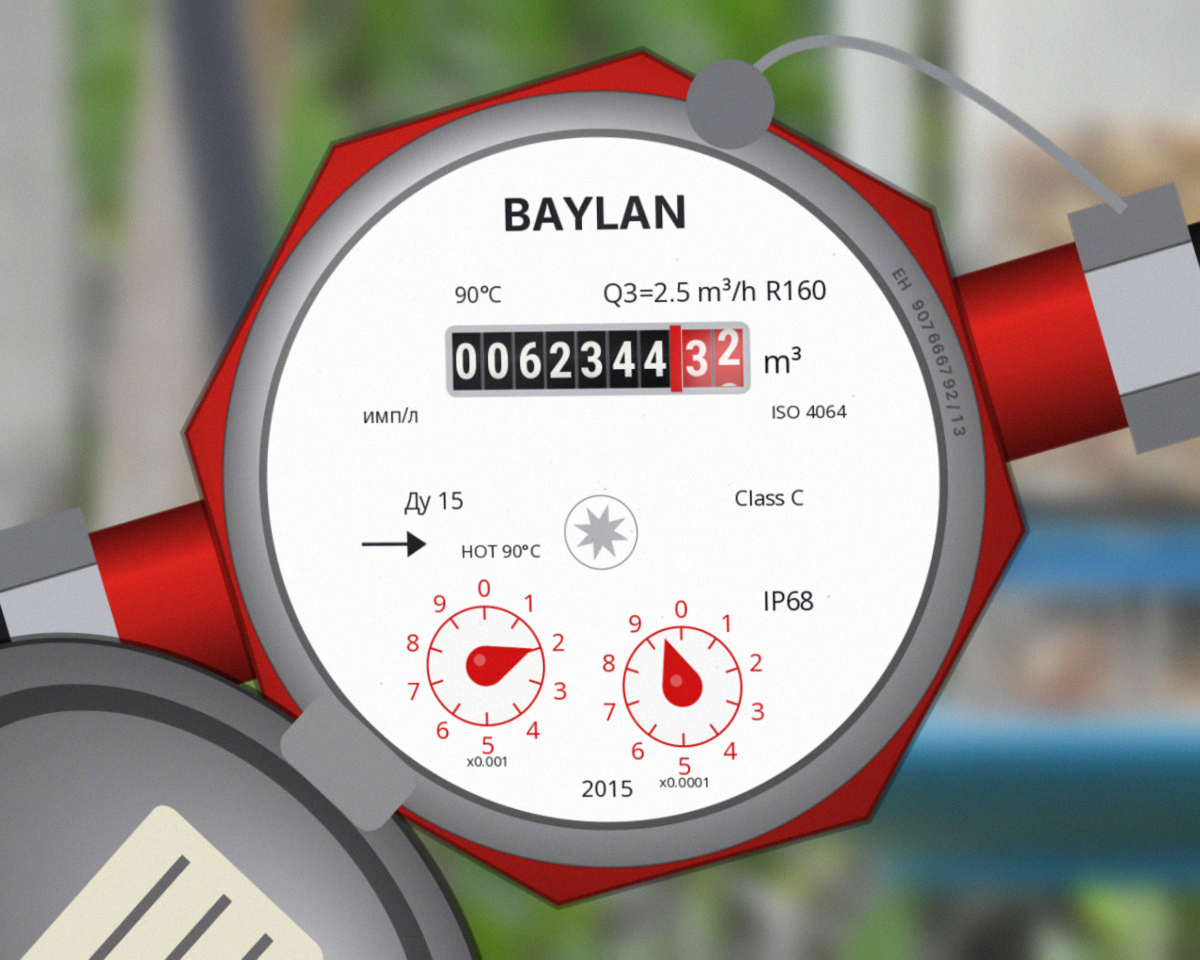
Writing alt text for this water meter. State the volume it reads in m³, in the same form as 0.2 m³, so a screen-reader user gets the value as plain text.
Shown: 62344.3219 m³
